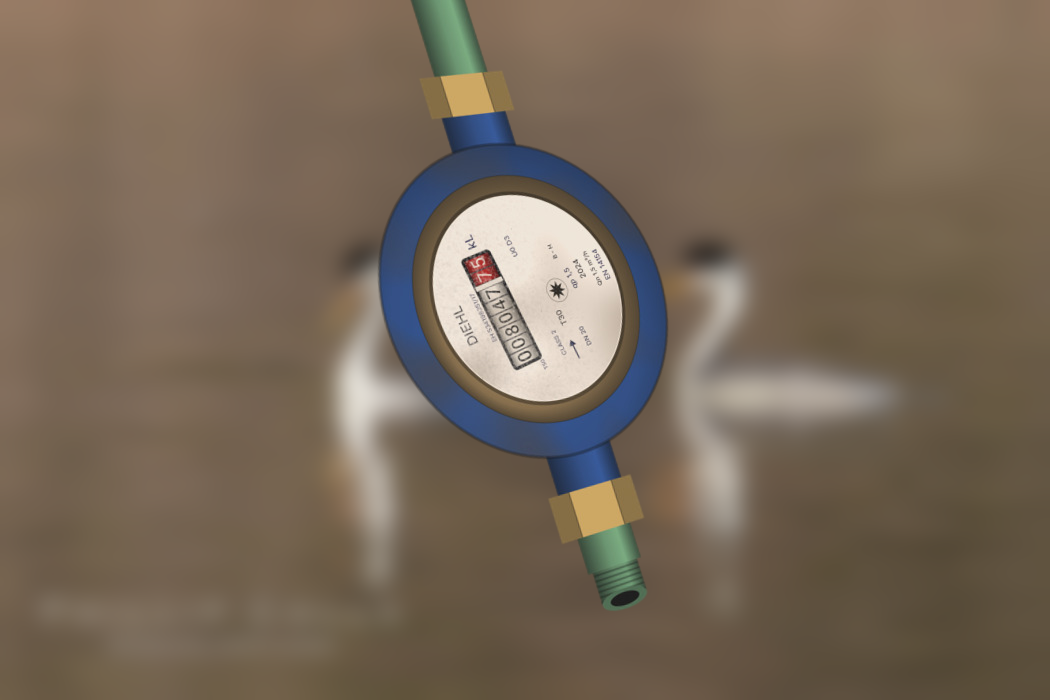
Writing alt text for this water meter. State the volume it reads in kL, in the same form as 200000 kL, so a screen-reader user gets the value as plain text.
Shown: 8047.75 kL
